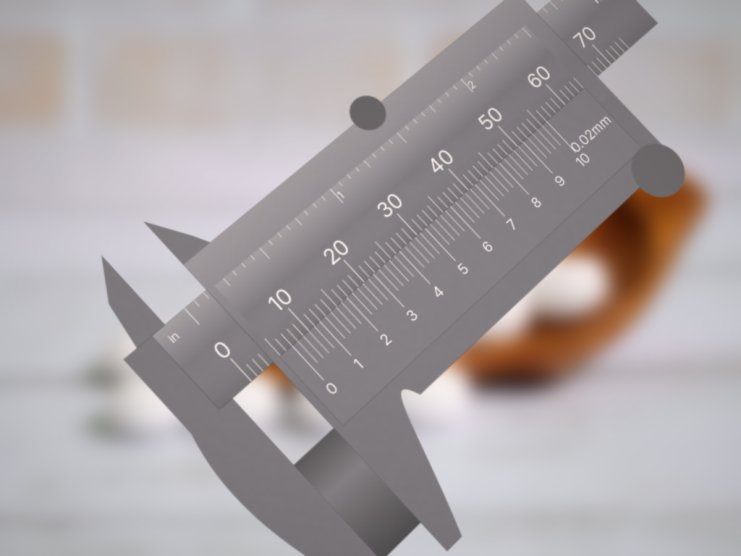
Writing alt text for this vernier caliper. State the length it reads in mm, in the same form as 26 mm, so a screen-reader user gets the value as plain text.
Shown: 7.0 mm
